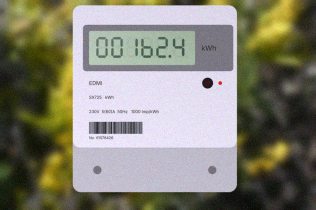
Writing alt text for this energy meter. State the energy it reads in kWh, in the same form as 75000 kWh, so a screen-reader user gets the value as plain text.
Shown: 162.4 kWh
